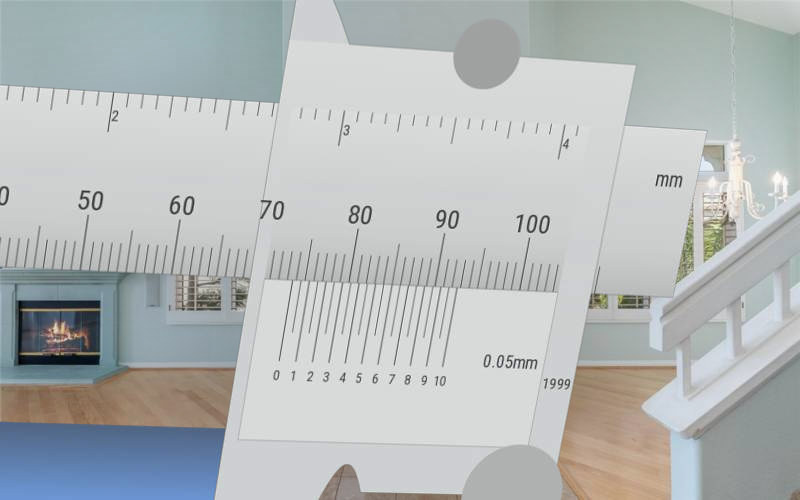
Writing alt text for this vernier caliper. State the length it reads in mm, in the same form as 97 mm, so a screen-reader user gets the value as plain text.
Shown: 73.6 mm
